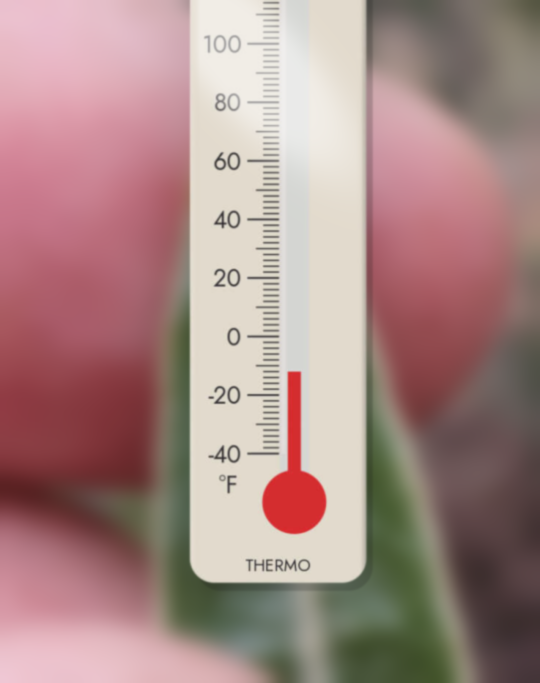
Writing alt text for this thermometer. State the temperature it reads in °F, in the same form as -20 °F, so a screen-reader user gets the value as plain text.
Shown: -12 °F
